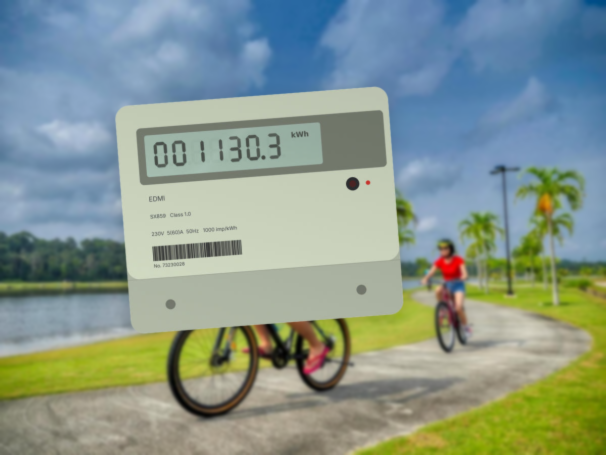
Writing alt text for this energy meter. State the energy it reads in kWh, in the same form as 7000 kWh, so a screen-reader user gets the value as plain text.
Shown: 1130.3 kWh
